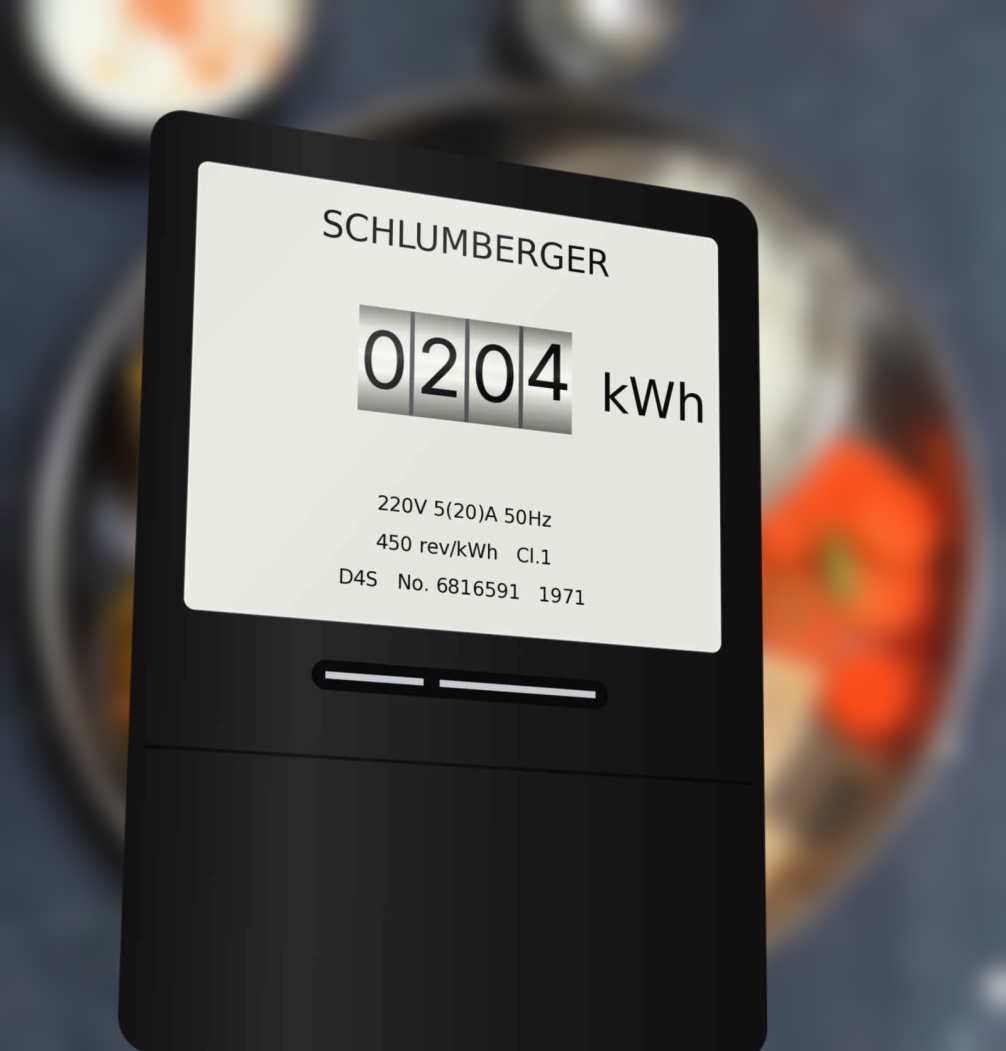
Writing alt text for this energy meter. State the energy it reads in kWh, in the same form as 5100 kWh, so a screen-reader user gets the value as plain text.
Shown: 204 kWh
